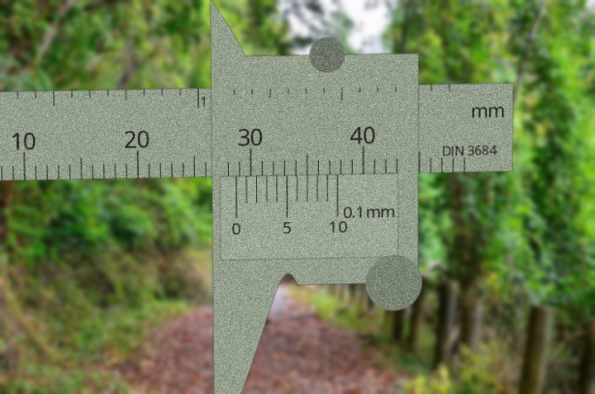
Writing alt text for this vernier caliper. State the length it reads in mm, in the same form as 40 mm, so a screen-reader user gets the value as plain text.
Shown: 28.7 mm
